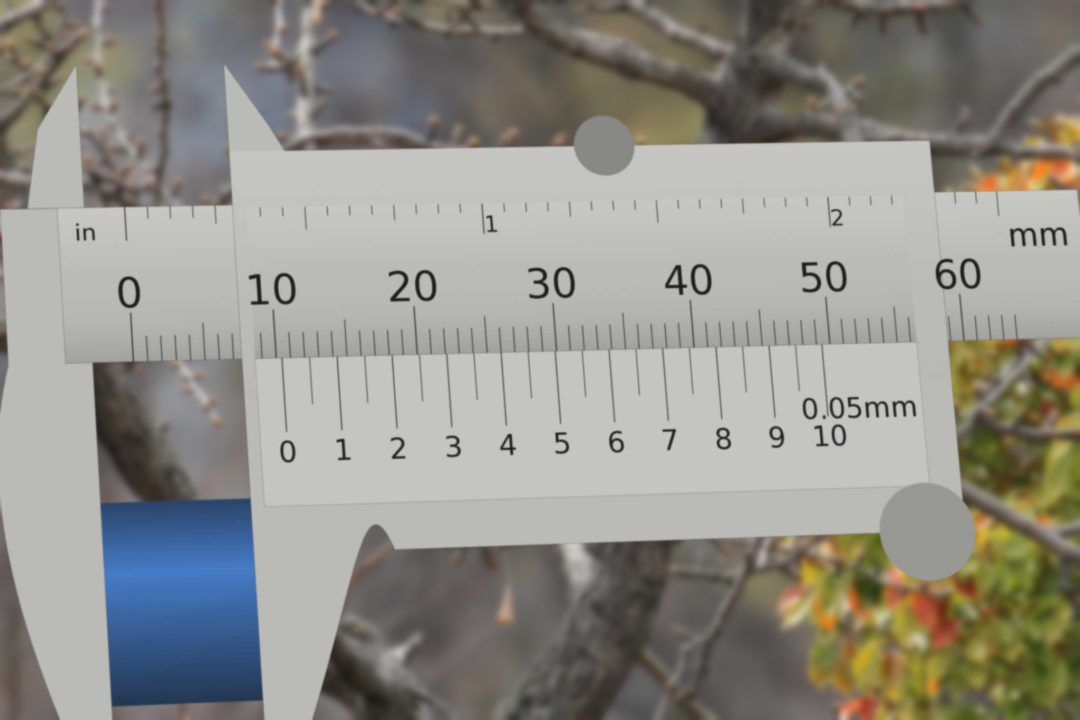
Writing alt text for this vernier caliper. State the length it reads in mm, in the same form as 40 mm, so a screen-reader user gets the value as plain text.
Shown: 10.4 mm
